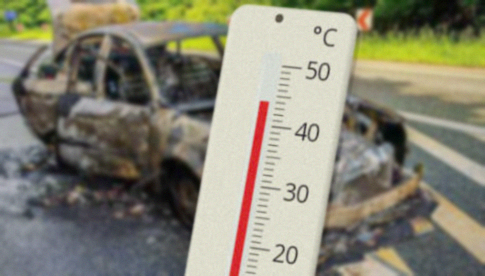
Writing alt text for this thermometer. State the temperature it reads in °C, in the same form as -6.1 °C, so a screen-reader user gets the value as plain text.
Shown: 44 °C
